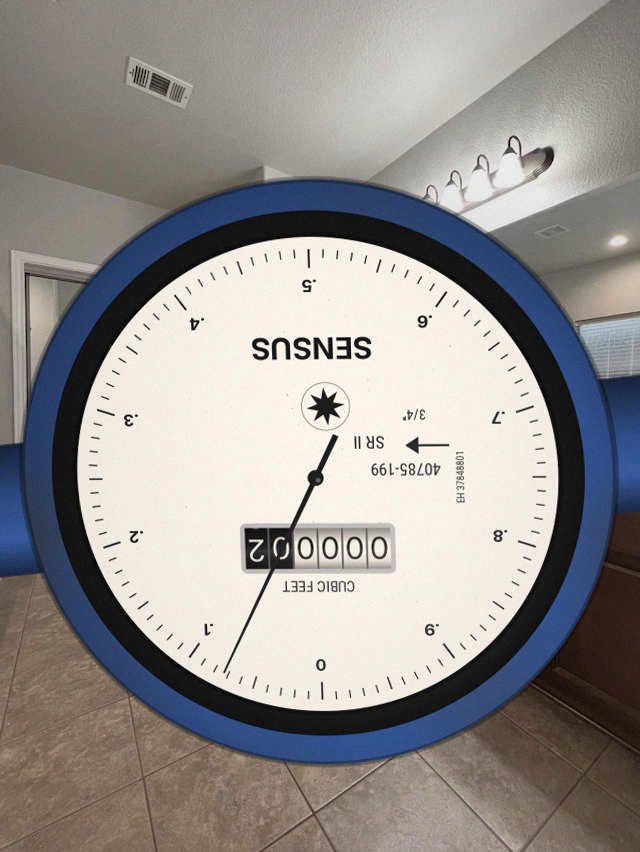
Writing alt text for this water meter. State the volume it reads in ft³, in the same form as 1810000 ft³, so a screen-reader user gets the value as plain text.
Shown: 2.07 ft³
